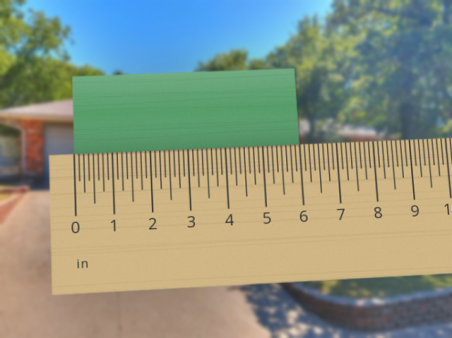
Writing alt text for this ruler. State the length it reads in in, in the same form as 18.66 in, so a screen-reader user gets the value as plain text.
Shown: 6 in
